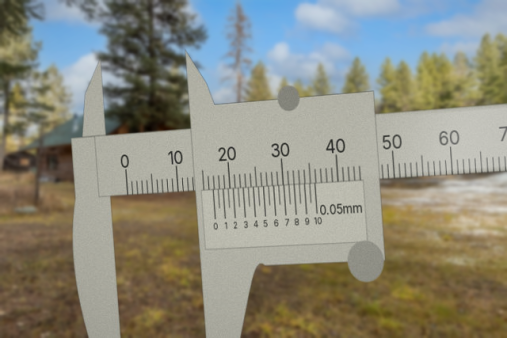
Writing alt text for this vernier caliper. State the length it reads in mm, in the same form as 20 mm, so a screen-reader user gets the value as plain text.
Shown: 16.8 mm
